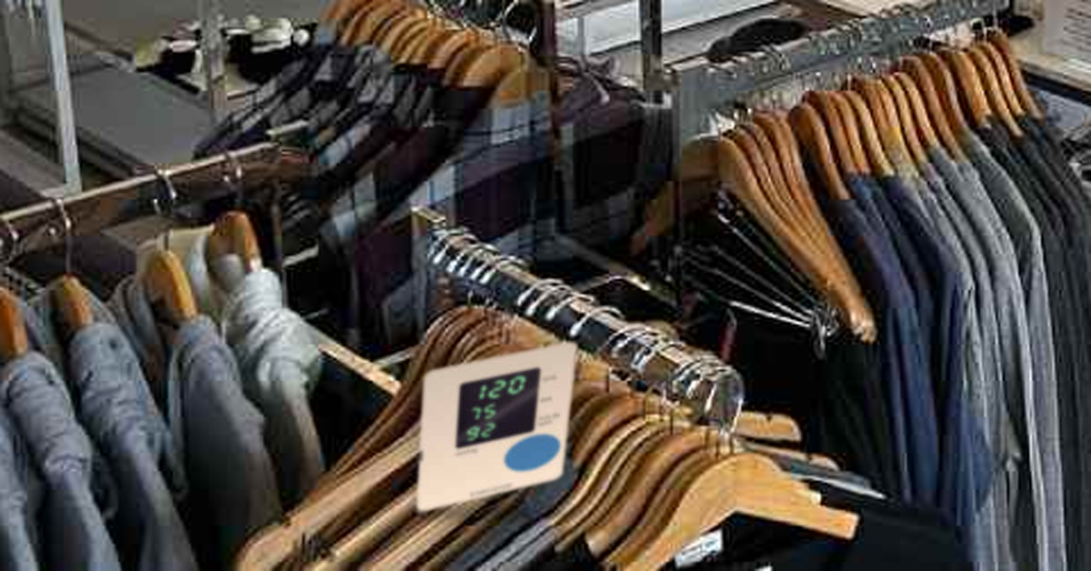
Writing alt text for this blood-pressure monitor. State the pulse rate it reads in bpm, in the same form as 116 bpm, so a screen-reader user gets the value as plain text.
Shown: 92 bpm
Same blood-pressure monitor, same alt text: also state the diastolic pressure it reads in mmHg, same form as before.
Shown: 75 mmHg
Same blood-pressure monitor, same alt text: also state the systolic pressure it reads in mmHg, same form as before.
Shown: 120 mmHg
